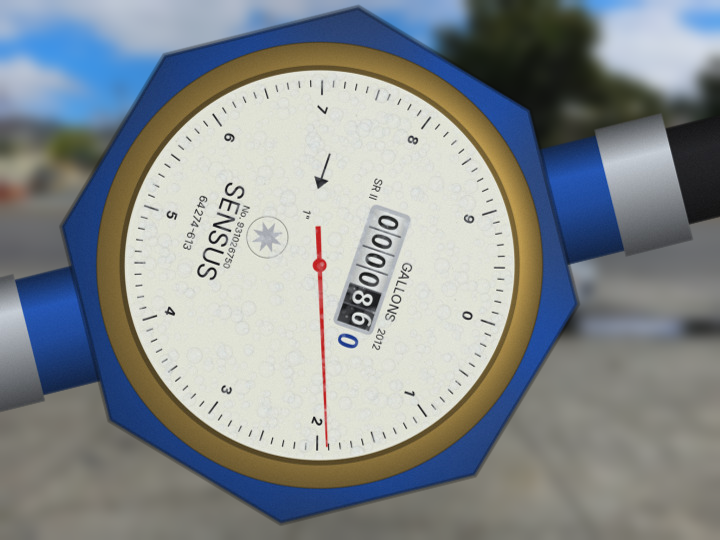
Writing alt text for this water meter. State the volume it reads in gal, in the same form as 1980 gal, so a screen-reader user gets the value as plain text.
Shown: 861.9 gal
